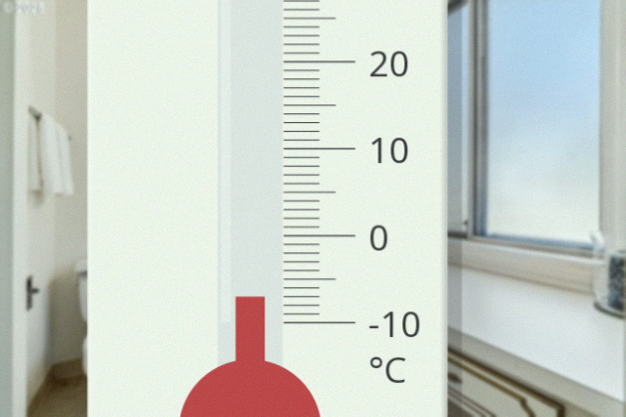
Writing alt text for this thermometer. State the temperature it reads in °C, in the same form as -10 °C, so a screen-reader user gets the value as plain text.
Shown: -7 °C
